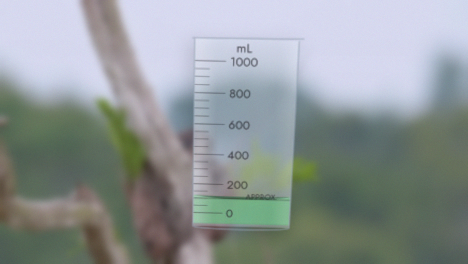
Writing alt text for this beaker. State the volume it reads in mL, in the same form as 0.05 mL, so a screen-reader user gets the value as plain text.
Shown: 100 mL
